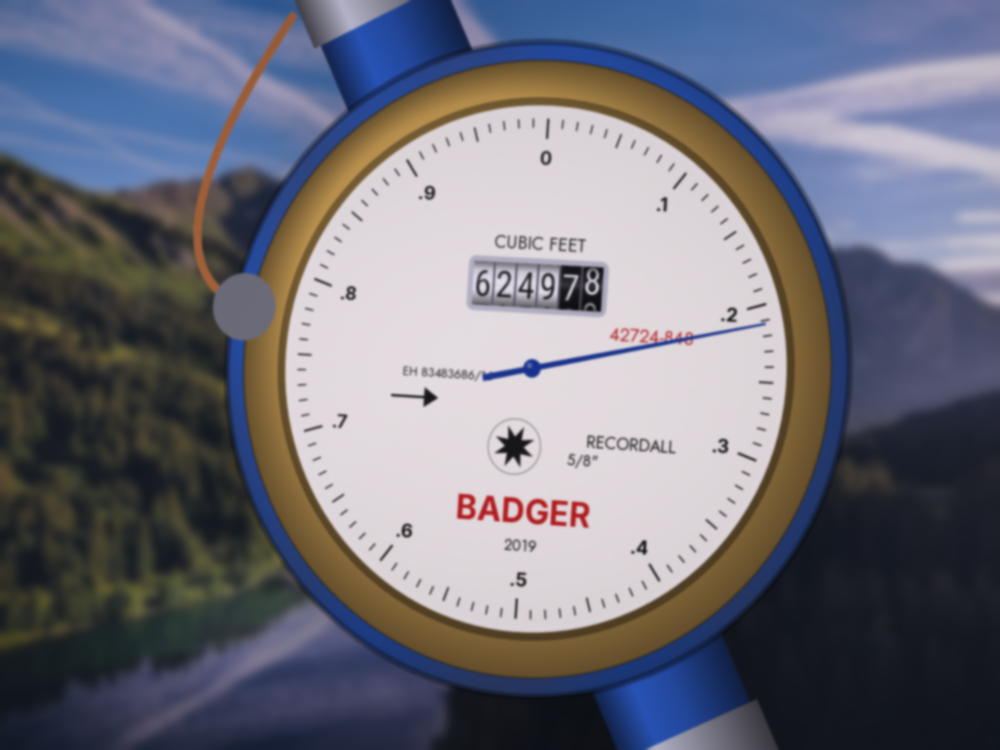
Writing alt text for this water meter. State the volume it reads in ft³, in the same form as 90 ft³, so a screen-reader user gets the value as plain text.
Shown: 624978.21 ft³
